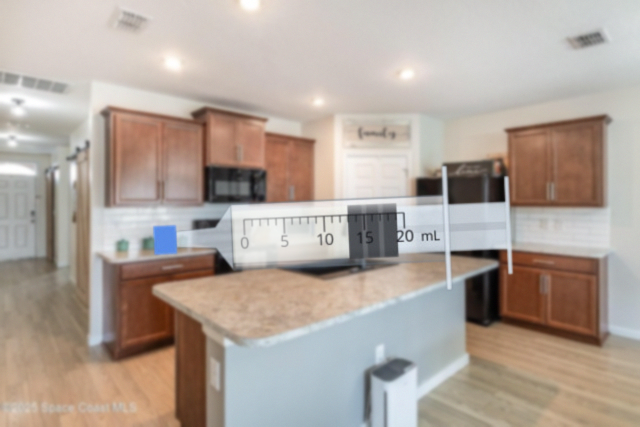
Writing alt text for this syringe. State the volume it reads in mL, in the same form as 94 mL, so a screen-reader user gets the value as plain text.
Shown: 13 mL
